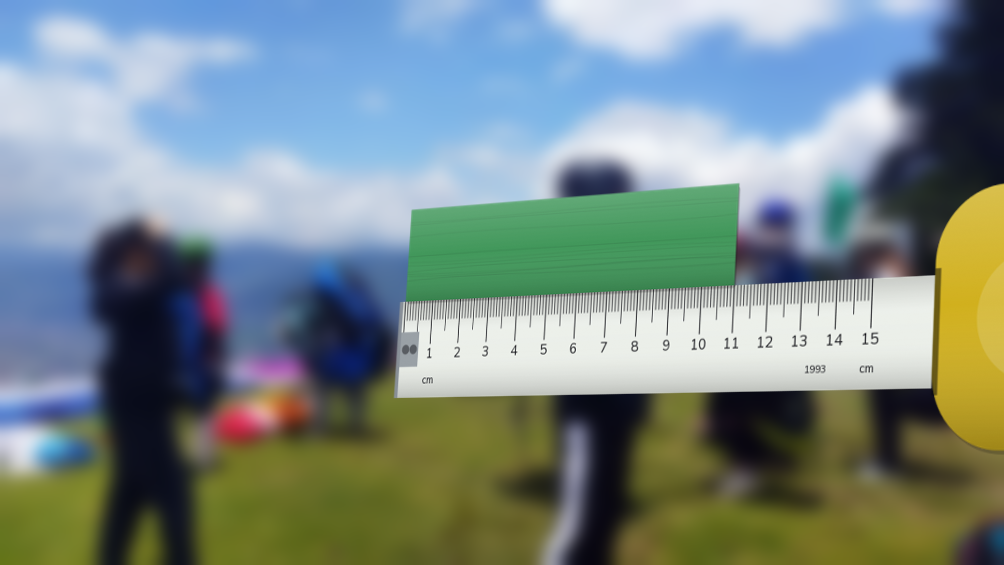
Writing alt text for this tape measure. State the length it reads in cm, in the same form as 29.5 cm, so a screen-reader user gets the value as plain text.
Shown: 11 cm
